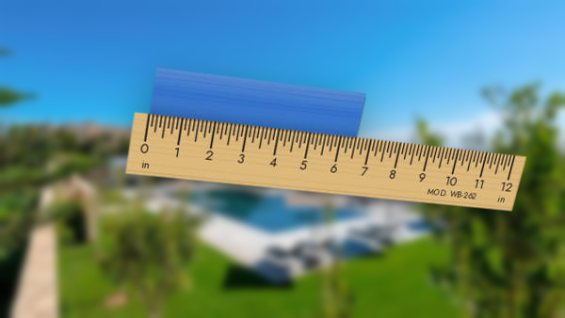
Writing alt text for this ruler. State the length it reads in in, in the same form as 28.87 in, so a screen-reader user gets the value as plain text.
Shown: 6.5 in
